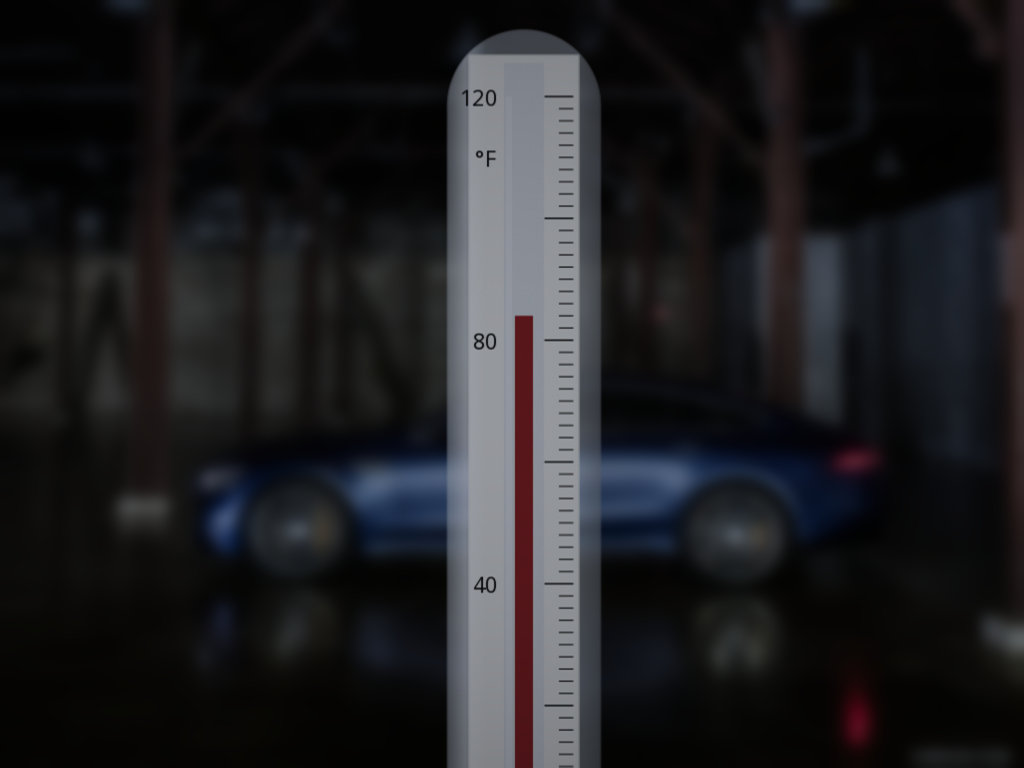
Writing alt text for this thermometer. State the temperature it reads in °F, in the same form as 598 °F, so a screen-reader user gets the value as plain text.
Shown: 84 °F
